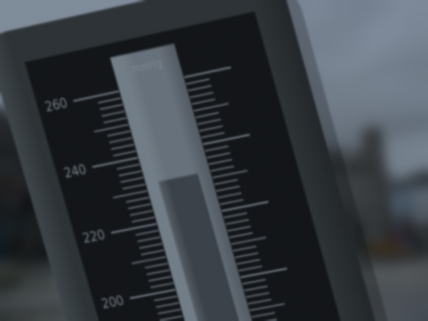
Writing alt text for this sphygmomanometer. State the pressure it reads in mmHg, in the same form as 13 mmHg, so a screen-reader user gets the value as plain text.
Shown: 232 mmHg
